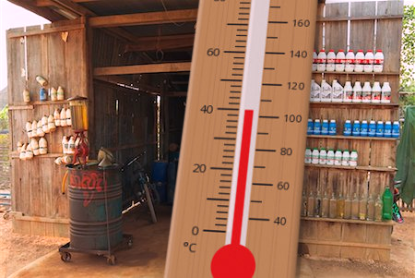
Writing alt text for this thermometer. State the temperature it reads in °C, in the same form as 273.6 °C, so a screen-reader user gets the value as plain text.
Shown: 40 °C
